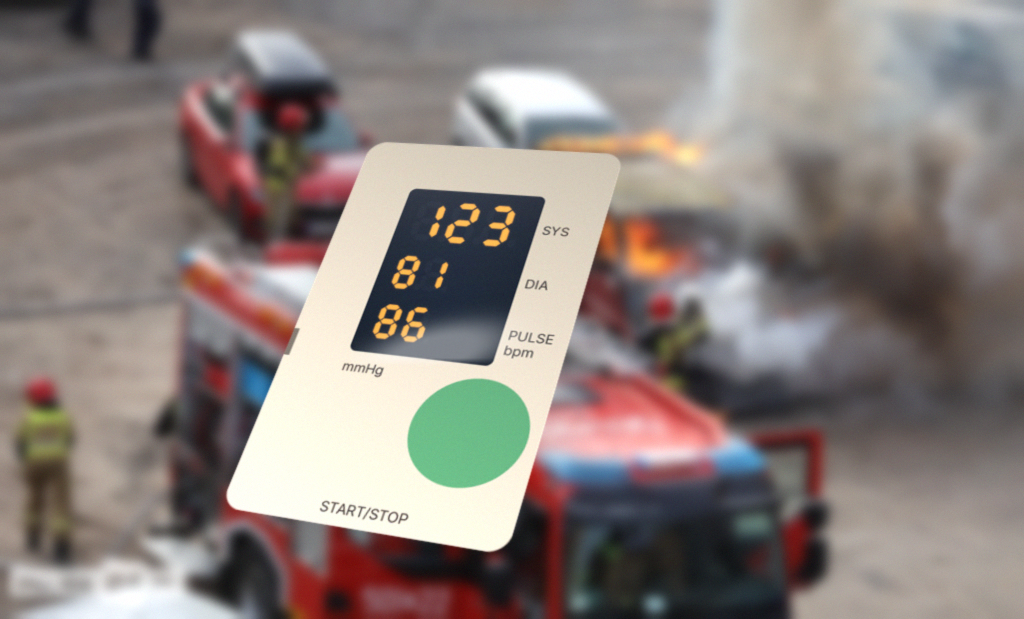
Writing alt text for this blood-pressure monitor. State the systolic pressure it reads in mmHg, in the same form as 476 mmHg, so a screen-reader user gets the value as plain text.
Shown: 123 mmHg
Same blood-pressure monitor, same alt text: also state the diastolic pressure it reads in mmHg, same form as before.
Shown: 81 mmHg
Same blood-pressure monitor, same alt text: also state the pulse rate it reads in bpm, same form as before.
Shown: 86 bpm
